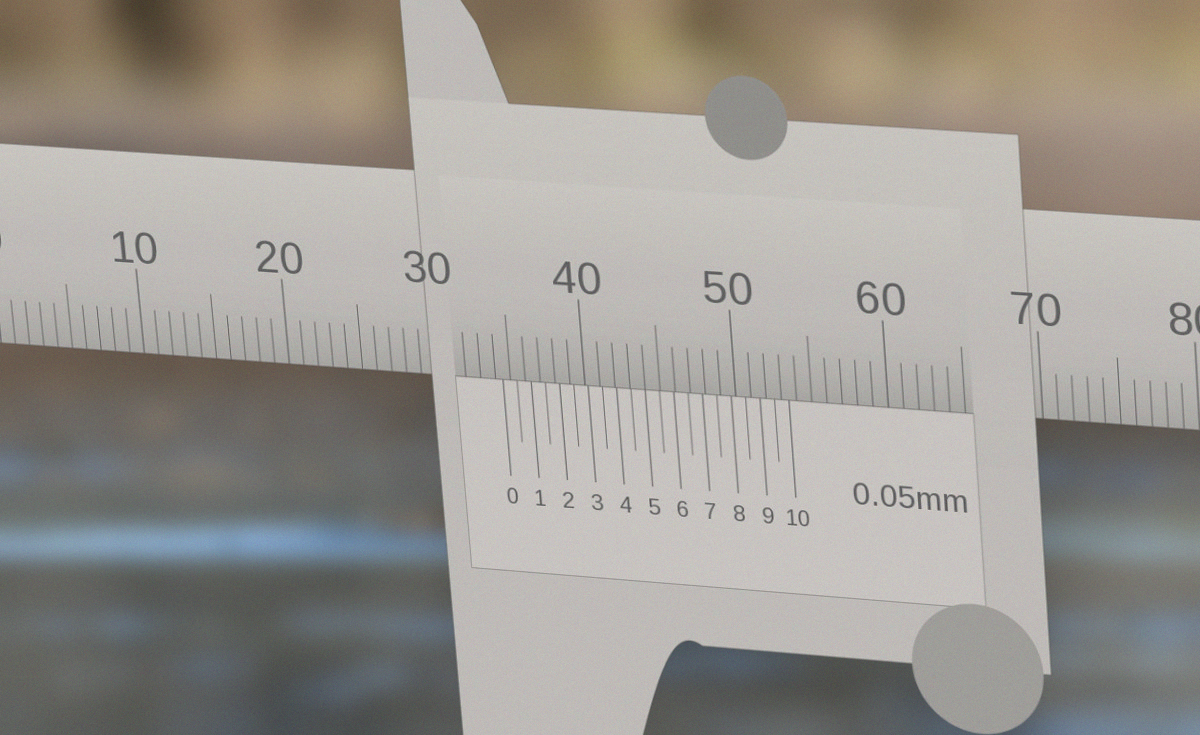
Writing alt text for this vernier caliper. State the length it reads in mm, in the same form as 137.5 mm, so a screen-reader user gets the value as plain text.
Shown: 34.5 mm
